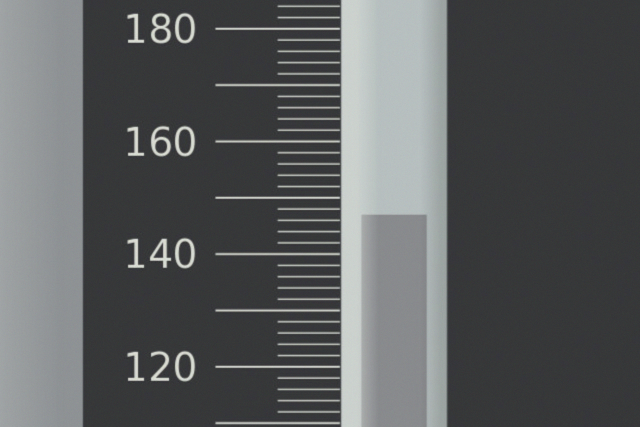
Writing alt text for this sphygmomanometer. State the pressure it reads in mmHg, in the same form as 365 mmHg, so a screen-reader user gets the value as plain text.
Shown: 147 mmHg
